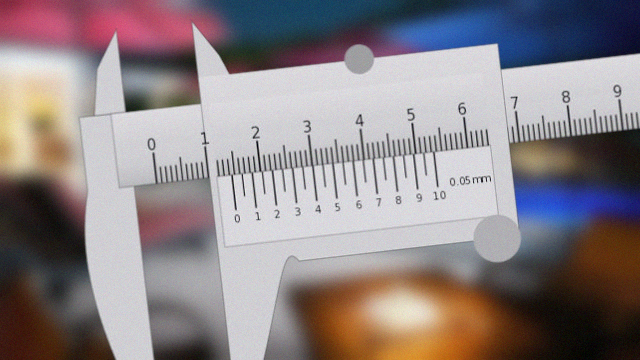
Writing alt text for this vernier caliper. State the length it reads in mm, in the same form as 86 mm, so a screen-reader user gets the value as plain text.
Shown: 14.5 mm
